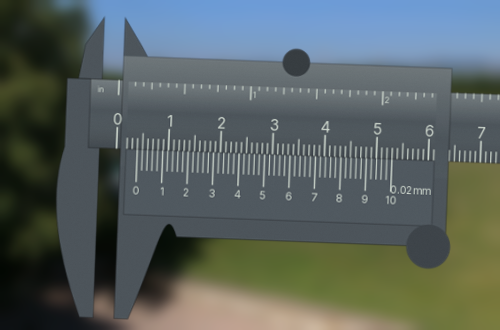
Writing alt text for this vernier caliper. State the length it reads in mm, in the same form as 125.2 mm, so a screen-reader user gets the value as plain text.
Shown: 4.0 mm
